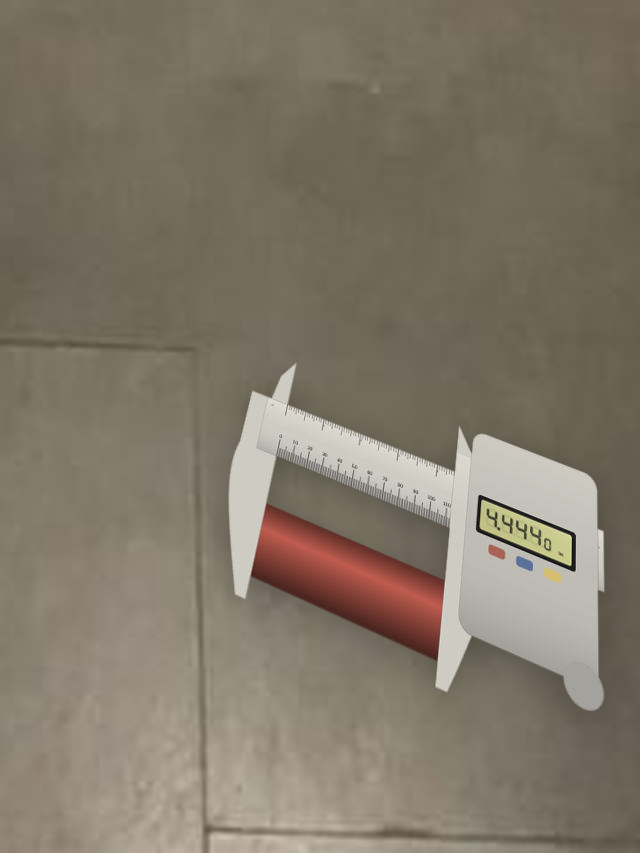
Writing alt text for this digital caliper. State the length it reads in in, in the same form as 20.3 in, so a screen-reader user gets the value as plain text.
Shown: 4.4440 in
